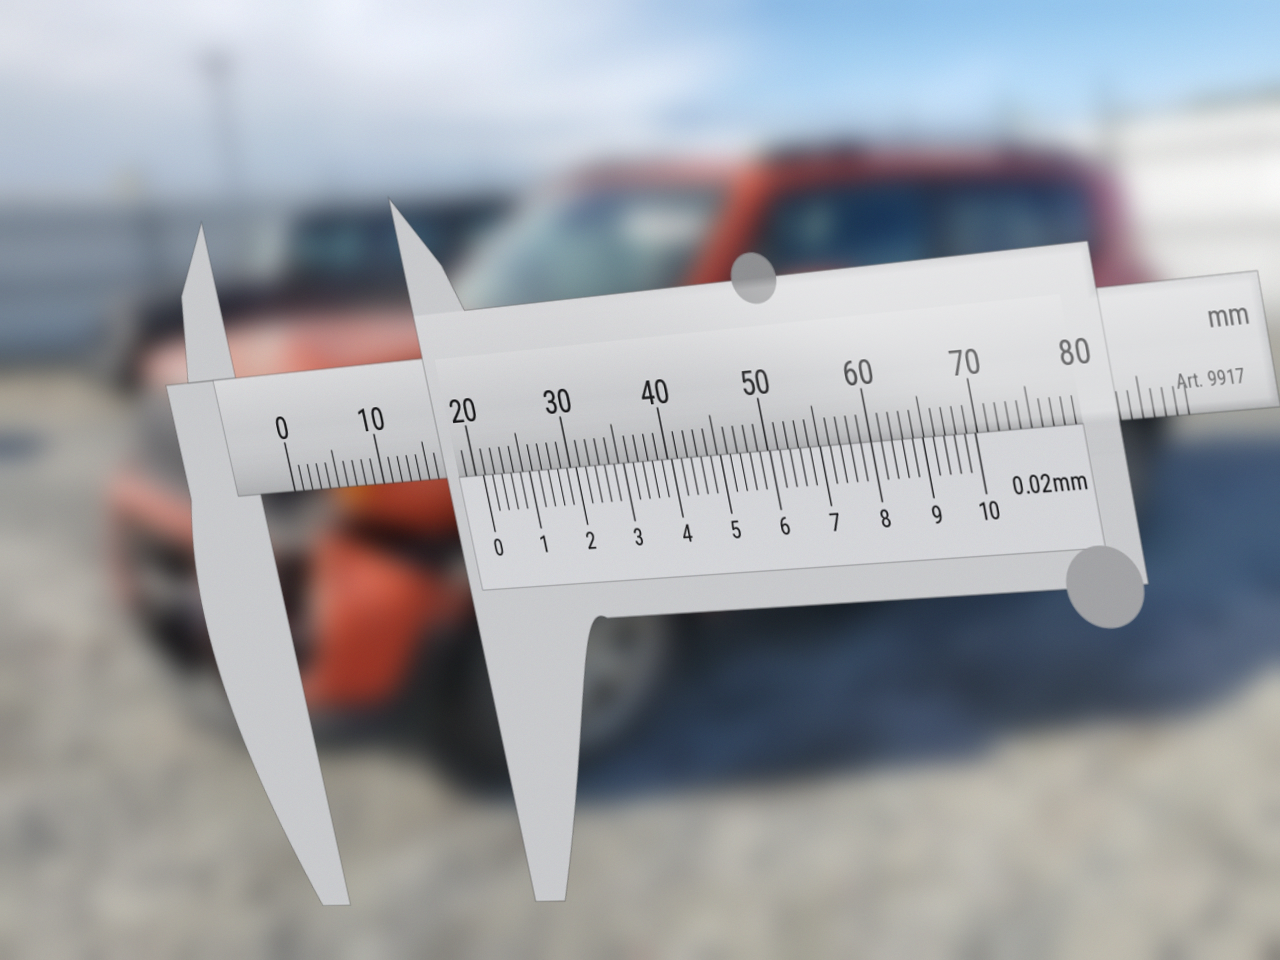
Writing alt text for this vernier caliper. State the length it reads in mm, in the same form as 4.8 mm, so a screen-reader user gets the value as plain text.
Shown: 20.8 mm
